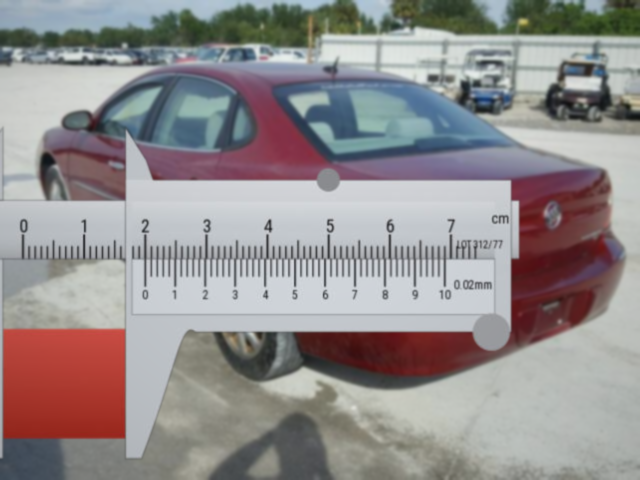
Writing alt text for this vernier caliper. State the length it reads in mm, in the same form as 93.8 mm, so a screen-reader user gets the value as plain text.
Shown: 20.0 mm
